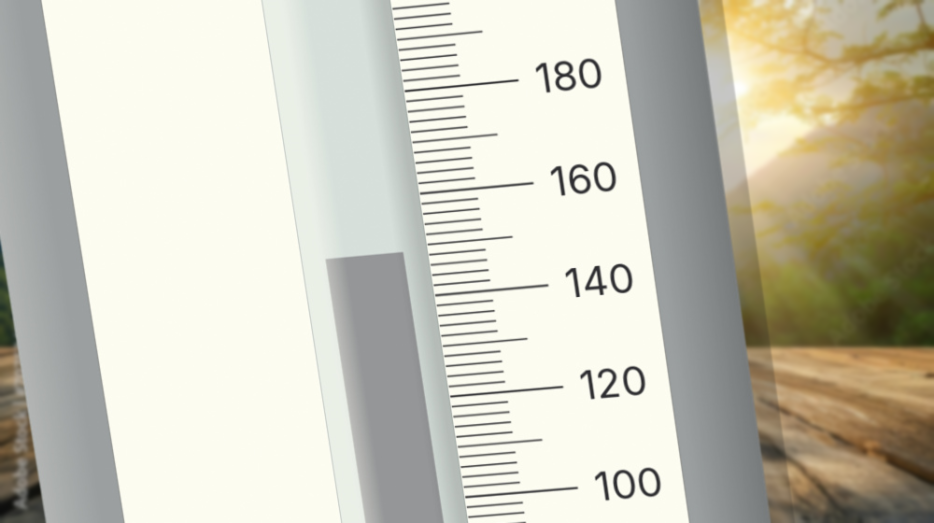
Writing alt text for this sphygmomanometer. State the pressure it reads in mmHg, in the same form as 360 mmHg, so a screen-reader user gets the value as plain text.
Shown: 149 mmHg
